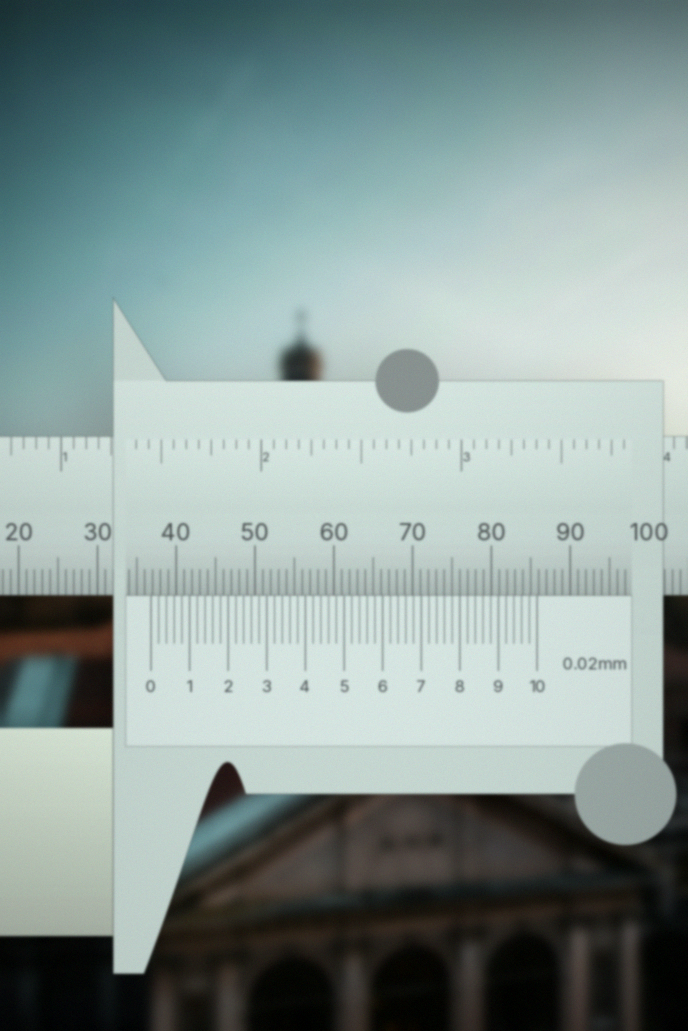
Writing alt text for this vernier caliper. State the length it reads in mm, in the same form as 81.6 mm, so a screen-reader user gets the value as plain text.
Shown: 36.8 mm
